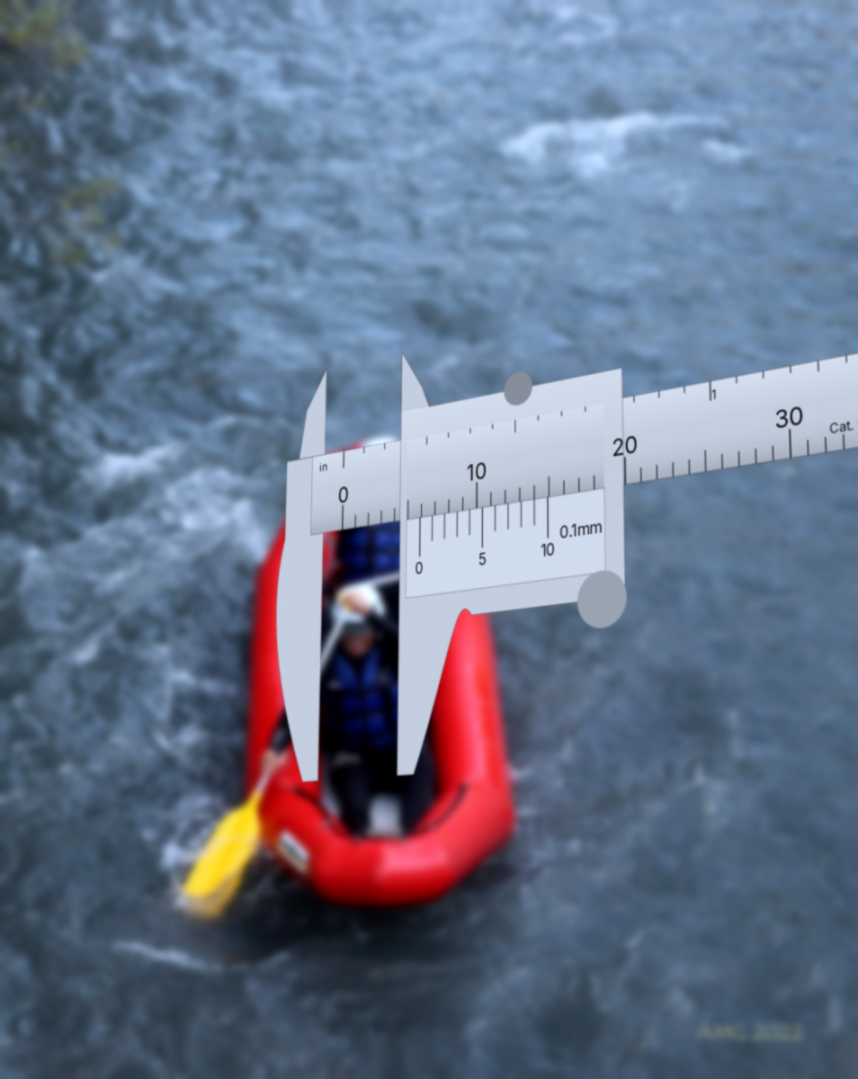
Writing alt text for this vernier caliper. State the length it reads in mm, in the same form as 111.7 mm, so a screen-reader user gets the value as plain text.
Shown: 5.9 mm
